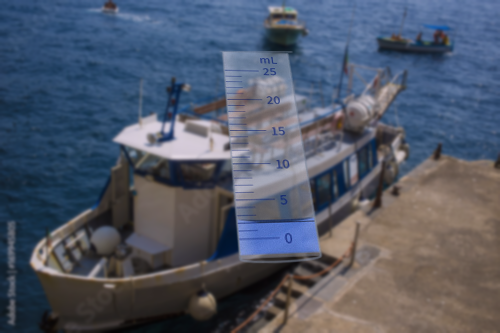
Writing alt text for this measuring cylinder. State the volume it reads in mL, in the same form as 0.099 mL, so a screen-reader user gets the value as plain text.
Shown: 2 mL
